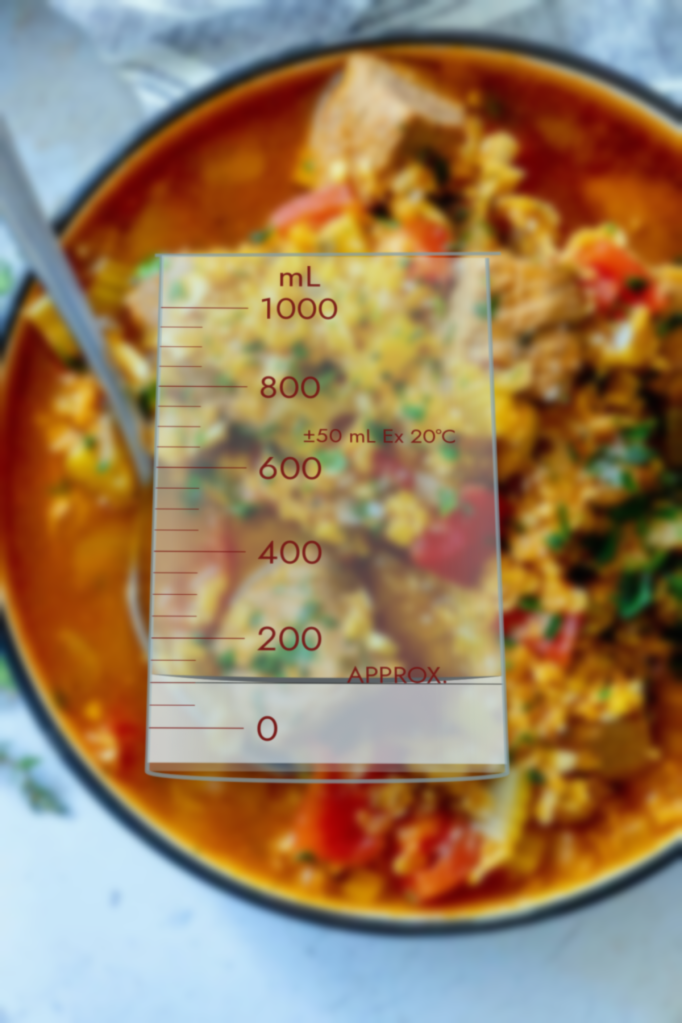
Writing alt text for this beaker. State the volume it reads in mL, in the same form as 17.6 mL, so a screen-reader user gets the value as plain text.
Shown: 100 mL
